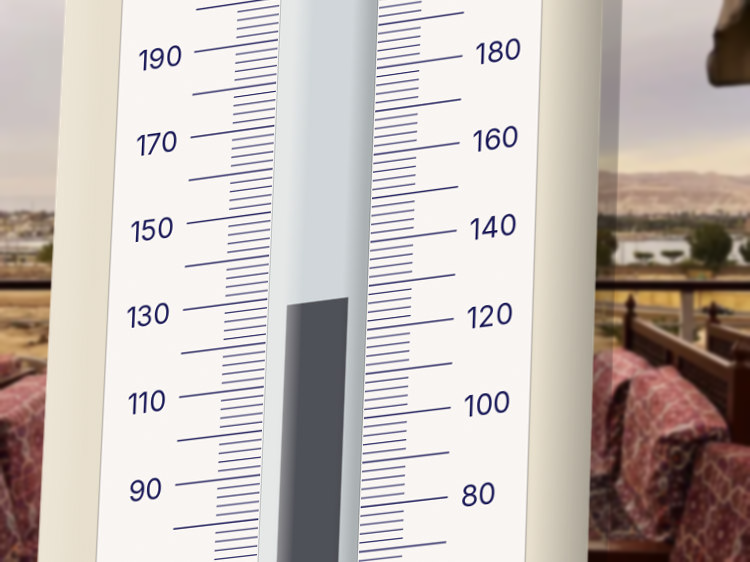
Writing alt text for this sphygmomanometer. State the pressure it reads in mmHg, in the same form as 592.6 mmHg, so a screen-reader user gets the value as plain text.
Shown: 128 mmHg
